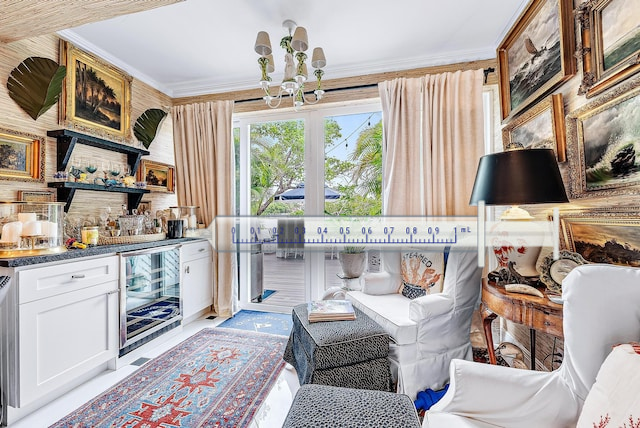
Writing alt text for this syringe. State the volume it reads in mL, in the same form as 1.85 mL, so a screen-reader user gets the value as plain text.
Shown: 0.2 mL
